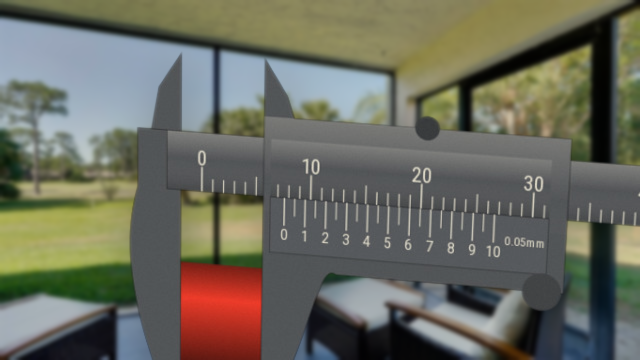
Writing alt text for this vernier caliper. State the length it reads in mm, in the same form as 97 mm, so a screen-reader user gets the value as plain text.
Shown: 7.6 mm
